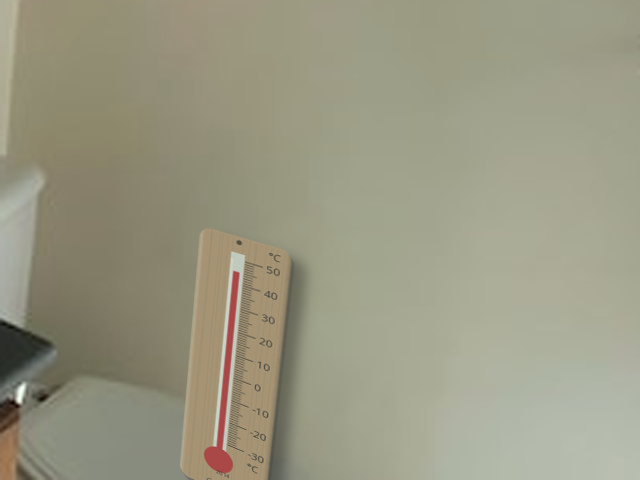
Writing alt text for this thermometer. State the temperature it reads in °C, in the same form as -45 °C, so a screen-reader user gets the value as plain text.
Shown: 45 °C
